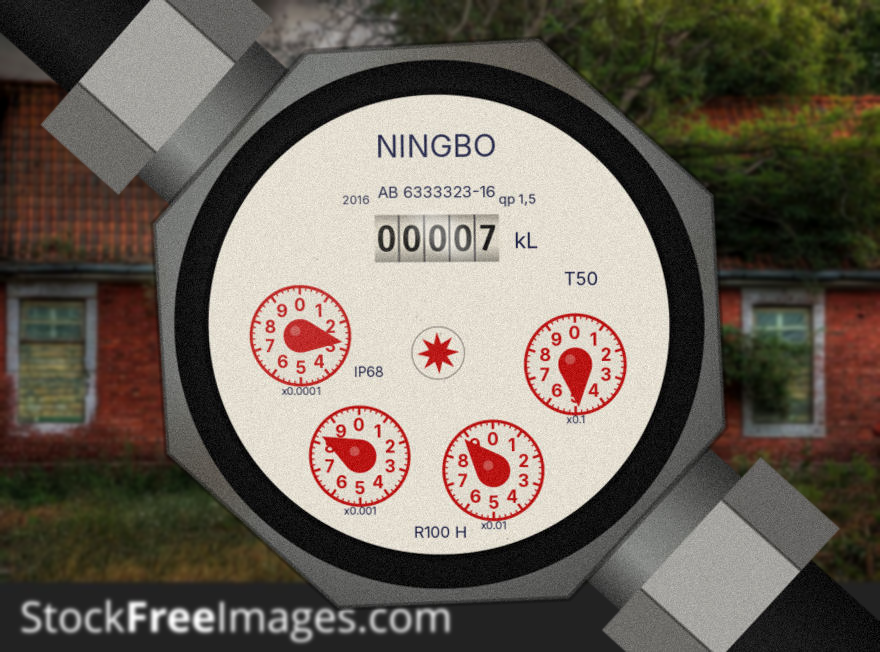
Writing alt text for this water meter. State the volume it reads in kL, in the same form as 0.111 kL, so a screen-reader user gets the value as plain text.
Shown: 7.4882 kL
